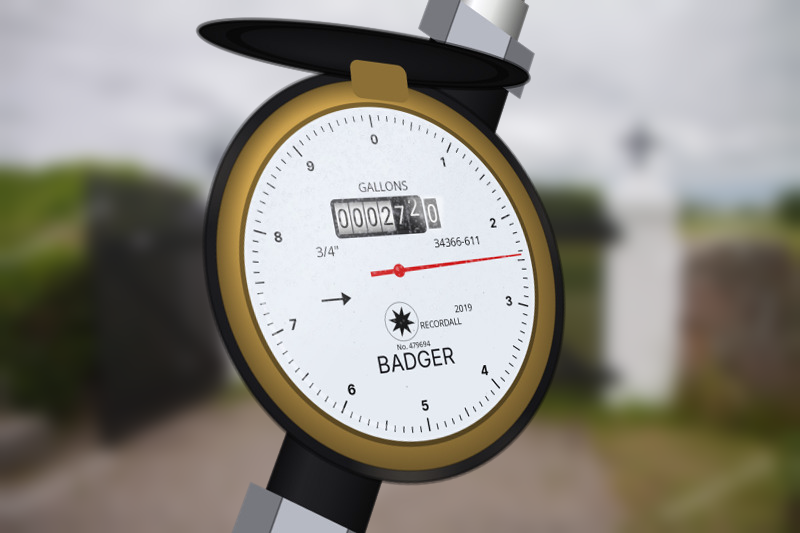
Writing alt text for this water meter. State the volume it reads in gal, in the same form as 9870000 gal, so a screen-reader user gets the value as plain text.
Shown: 2722.4 gal
